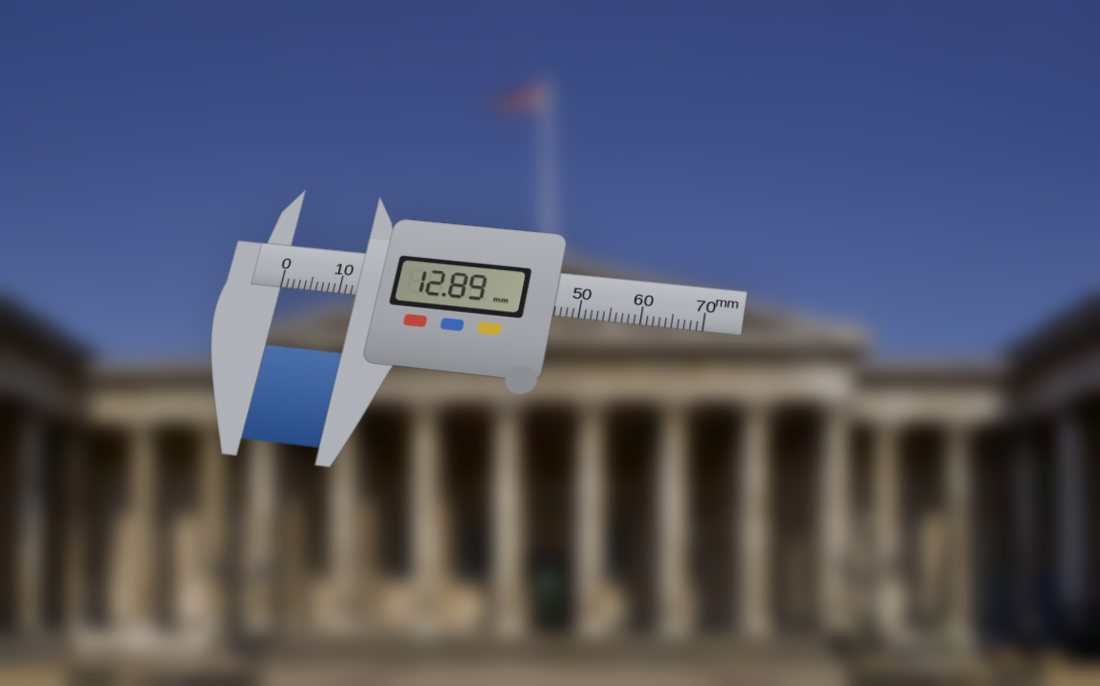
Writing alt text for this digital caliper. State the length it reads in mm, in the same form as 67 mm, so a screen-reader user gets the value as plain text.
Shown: 12.89 mm
